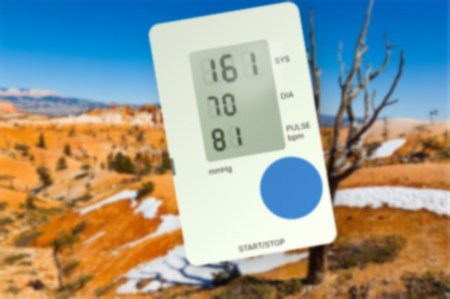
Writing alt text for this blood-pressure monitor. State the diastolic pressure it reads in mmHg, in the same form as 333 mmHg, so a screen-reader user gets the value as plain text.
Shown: 70 mmHg
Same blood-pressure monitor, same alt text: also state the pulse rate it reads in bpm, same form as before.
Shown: 81 bpm
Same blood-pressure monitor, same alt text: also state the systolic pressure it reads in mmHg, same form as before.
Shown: 161 mmHg
